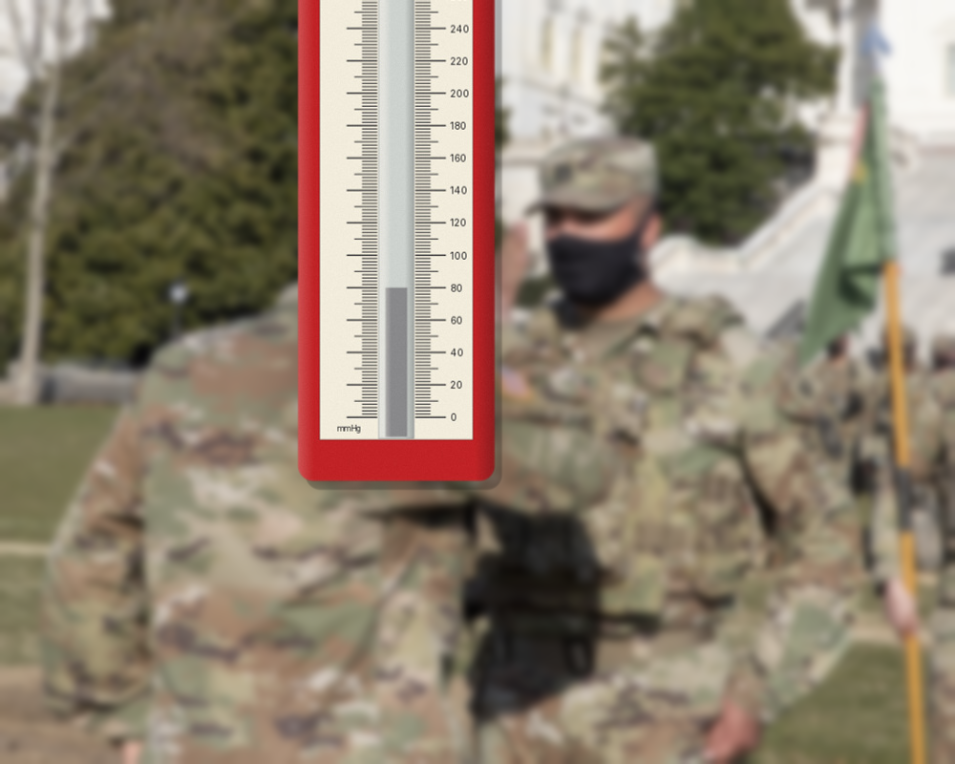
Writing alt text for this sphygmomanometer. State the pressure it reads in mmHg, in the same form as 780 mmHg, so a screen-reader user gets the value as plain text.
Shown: 80 mmHg
